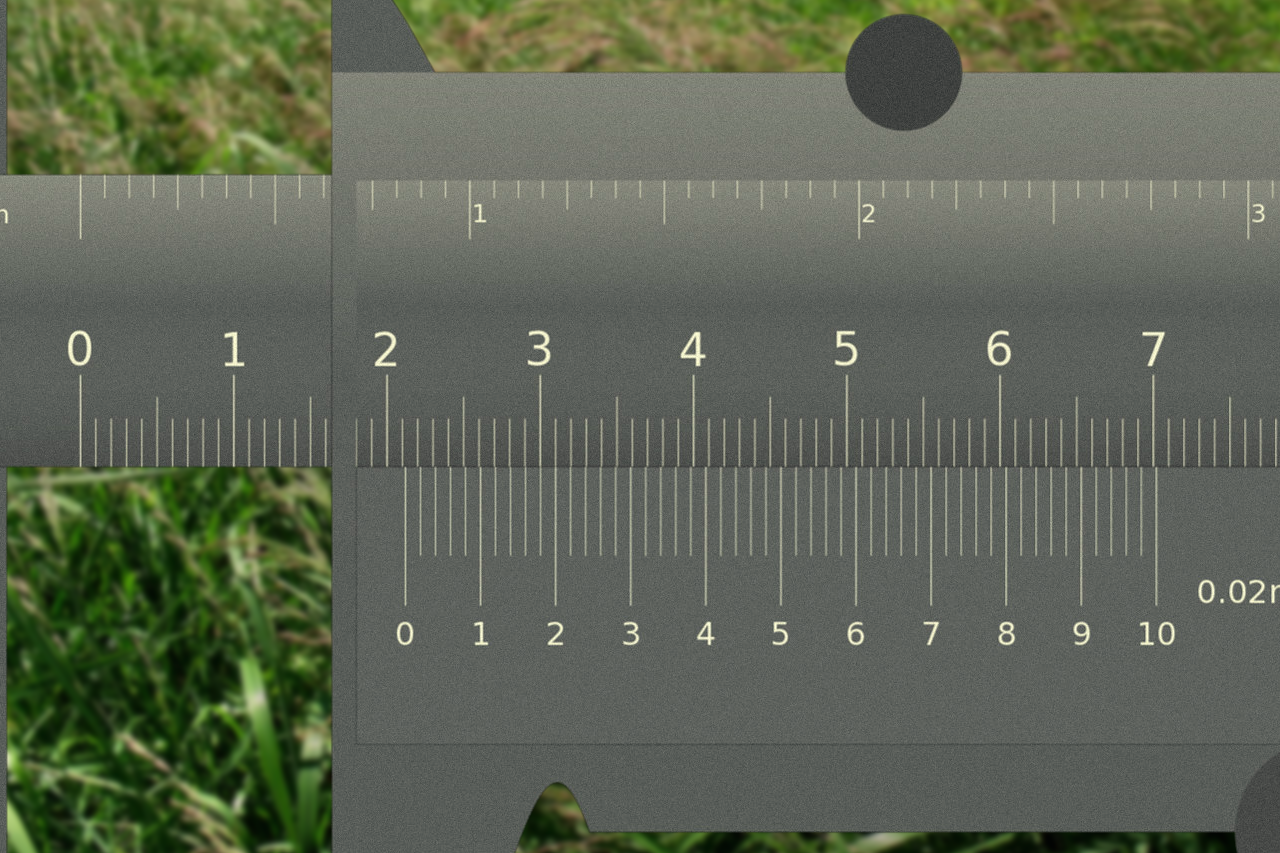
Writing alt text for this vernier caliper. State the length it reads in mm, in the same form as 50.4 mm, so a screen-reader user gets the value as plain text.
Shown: 21.2 mm
